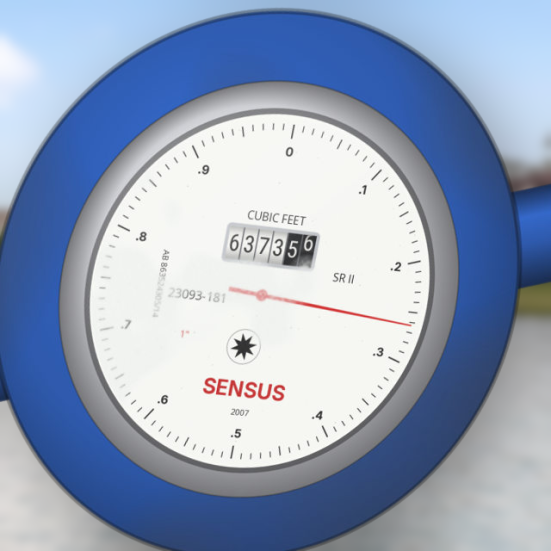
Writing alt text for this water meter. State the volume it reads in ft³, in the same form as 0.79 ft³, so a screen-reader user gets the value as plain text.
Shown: 637356.26 ft³
